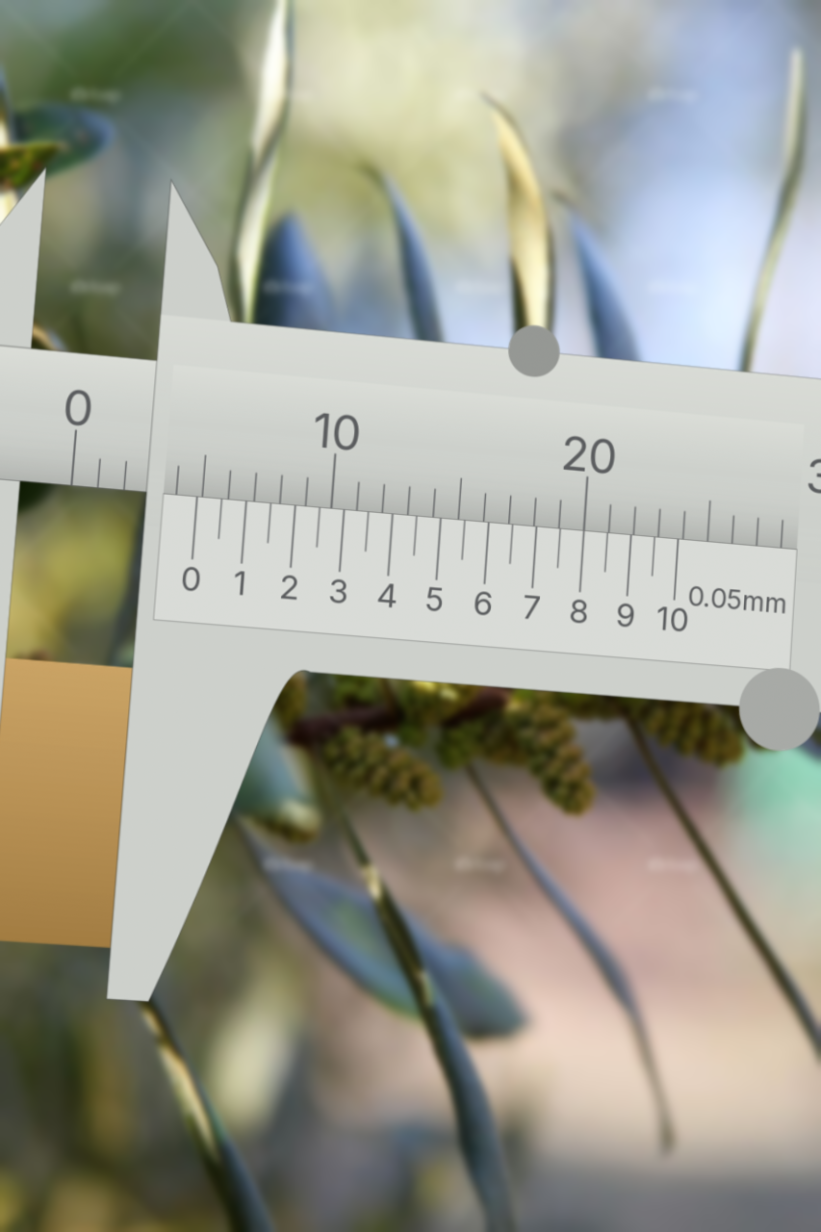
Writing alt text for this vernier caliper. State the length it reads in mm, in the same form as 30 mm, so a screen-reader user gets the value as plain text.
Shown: 4.80 mm
